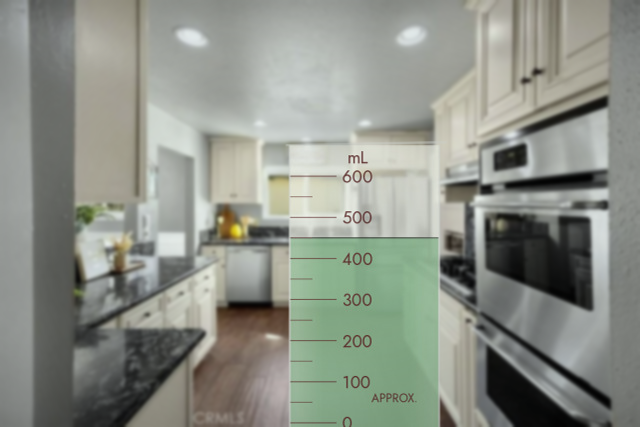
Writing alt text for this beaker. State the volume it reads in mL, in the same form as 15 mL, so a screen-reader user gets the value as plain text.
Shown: 450 mL
